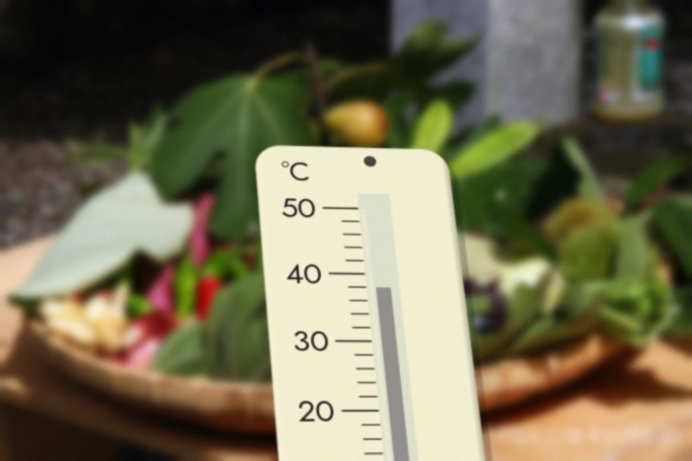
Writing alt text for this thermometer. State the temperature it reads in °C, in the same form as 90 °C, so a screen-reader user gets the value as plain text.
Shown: 38 °C
